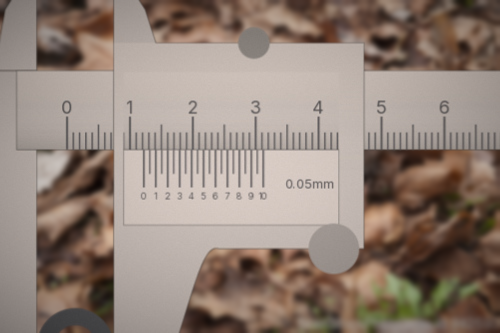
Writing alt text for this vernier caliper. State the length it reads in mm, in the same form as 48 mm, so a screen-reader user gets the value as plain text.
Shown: 12.2 mm
